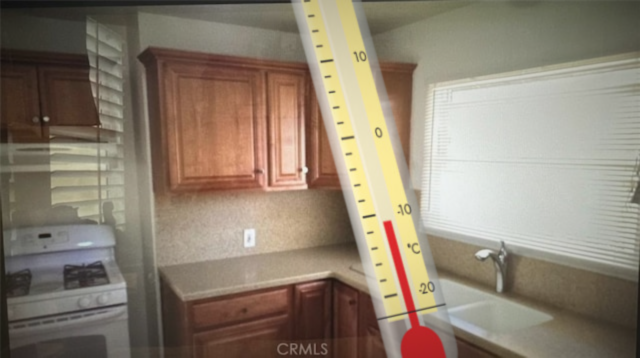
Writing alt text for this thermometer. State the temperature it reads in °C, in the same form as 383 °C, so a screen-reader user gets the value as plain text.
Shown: -11 °C
